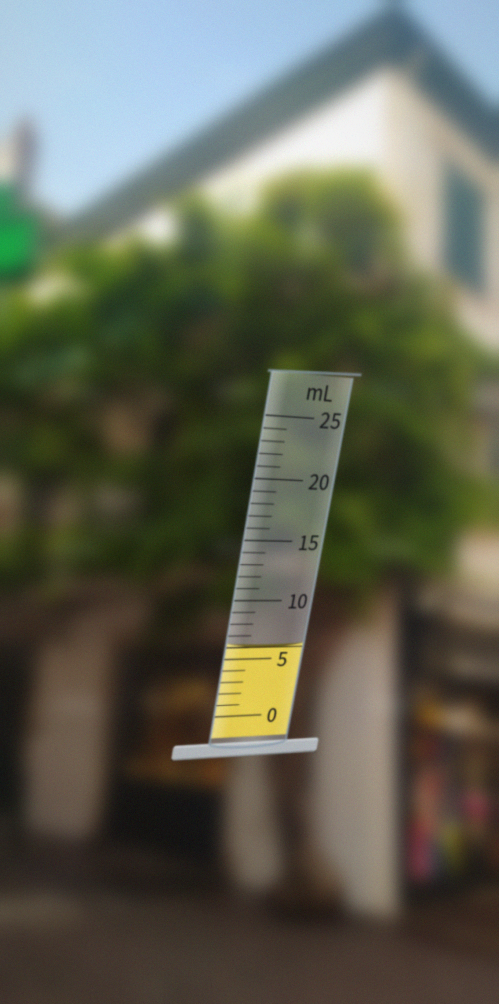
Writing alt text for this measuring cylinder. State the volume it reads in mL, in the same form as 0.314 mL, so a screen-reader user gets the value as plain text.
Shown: 6 mL
